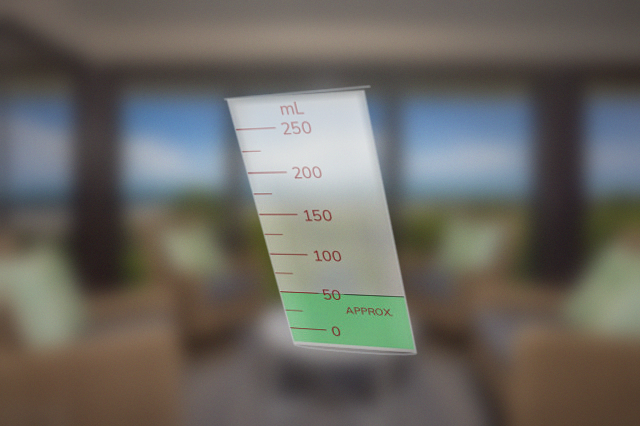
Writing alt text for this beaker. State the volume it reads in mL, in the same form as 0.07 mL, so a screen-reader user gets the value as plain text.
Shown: 50 mL
